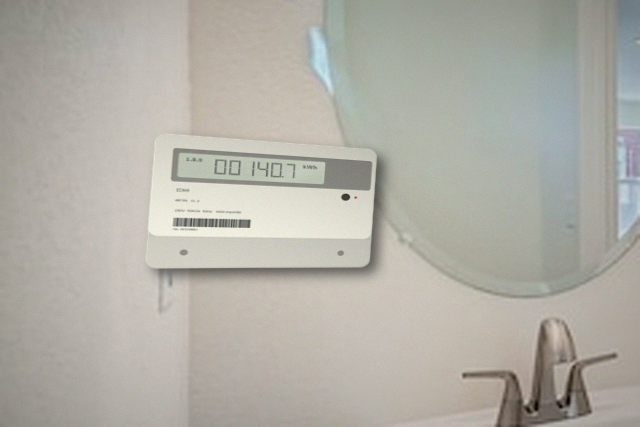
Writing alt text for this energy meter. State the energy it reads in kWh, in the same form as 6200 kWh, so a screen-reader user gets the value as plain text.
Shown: 140.7 kWh
